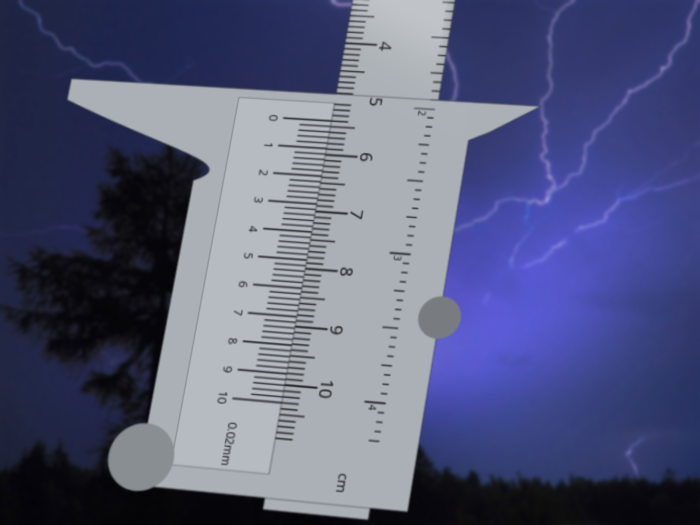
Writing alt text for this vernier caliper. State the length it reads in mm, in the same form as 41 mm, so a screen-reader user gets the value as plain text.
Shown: 54.0 mm
